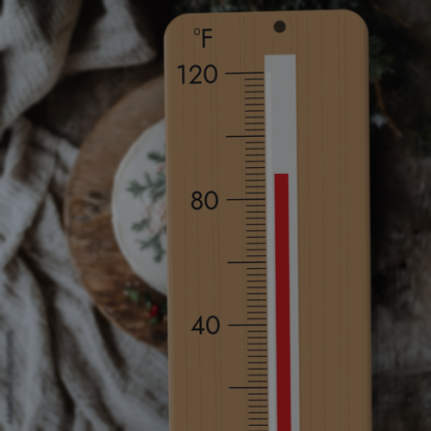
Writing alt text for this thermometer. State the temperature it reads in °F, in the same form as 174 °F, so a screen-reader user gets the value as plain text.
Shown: 88 °F
